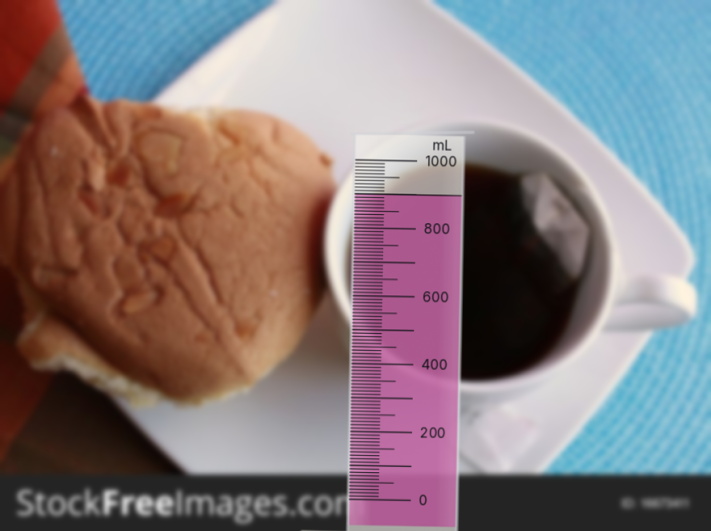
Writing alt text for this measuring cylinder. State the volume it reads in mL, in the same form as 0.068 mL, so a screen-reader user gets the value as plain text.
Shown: 900 mL
